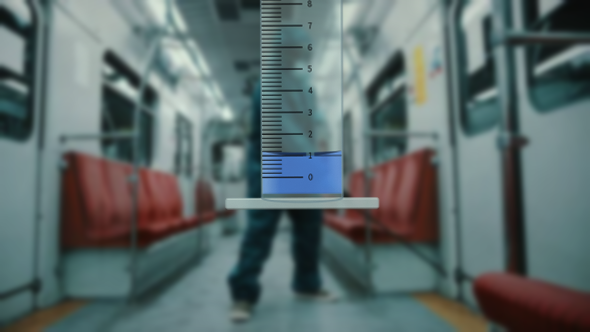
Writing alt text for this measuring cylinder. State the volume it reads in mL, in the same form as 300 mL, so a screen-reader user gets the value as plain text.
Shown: 1 mL
